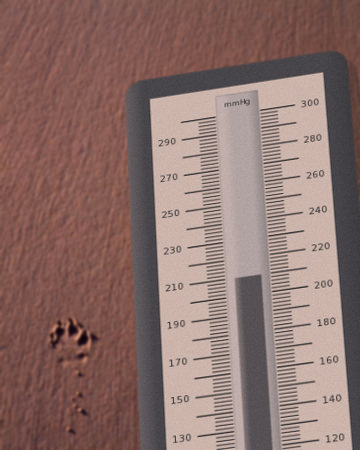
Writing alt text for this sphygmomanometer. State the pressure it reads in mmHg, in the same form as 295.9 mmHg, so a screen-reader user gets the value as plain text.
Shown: 210 mmHg
